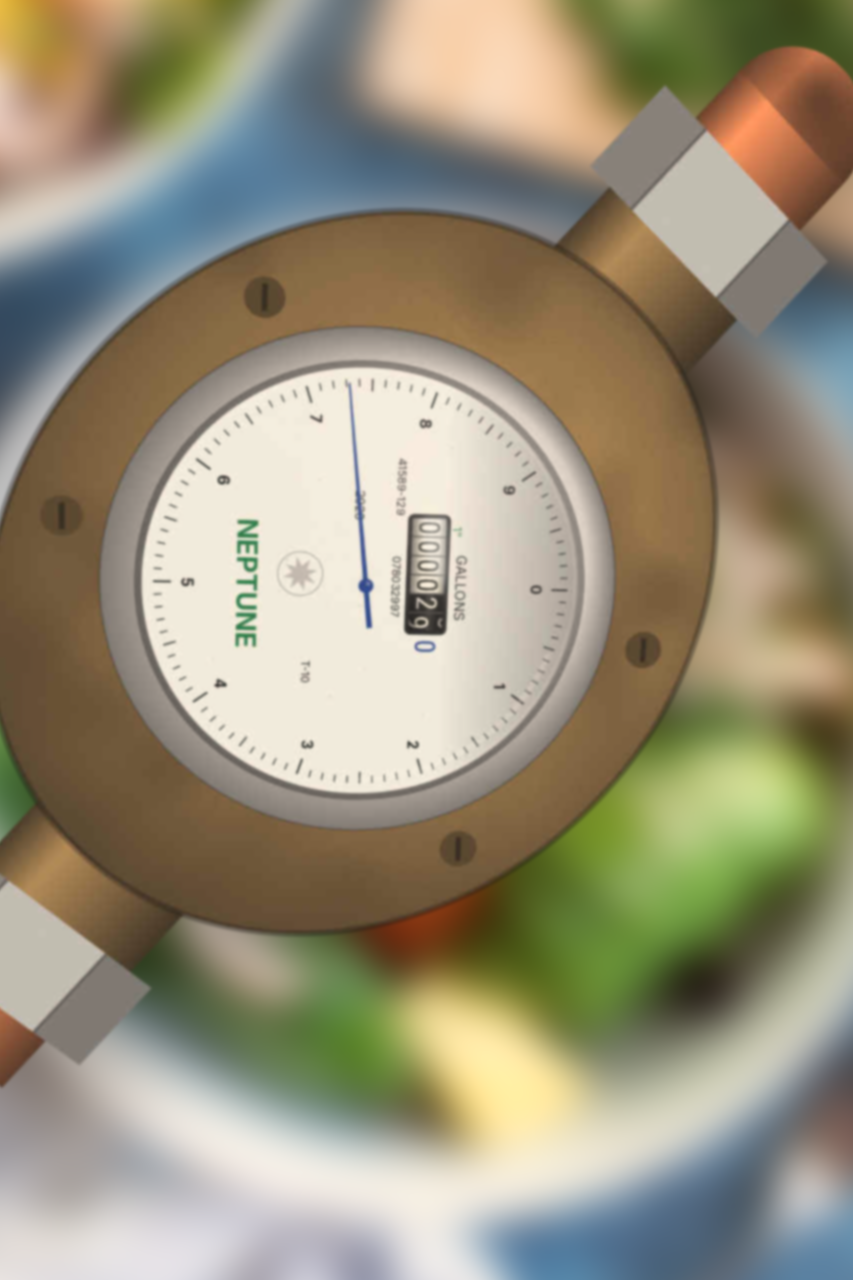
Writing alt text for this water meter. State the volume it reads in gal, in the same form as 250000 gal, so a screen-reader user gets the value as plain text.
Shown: 287.3 gal
